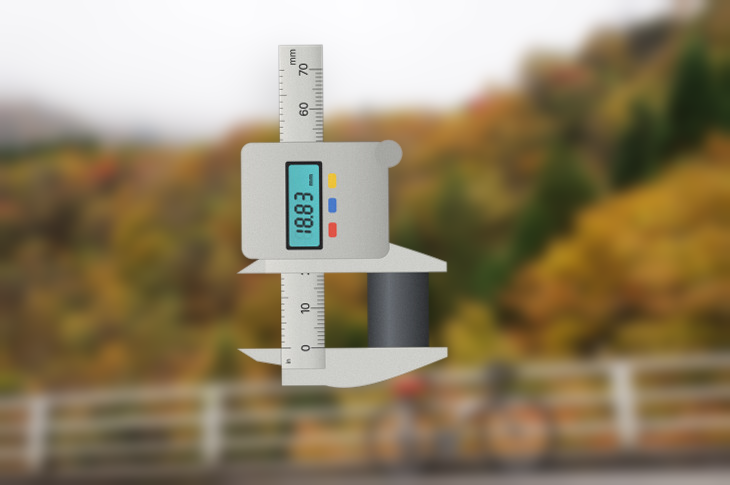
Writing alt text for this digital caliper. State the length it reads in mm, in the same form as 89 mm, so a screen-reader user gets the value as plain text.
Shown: 18.83 mm
